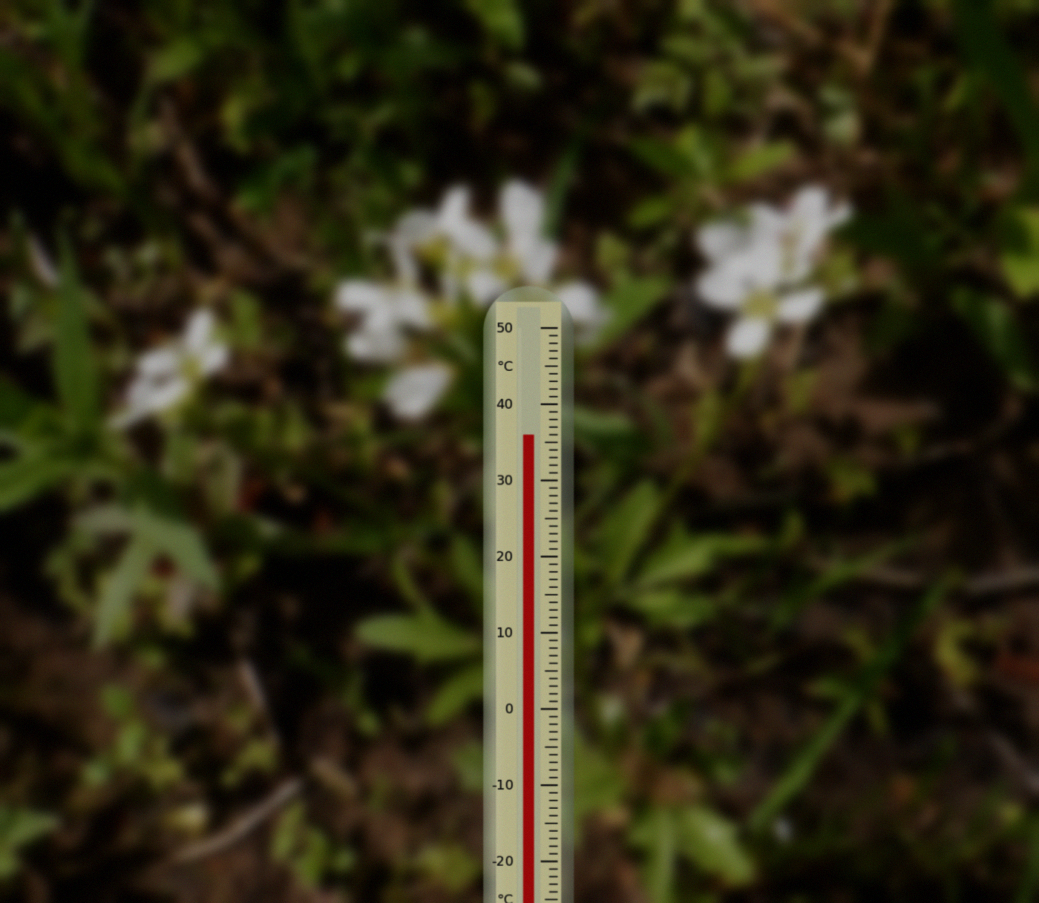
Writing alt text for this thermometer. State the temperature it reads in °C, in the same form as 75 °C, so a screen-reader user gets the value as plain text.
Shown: 36 °C
